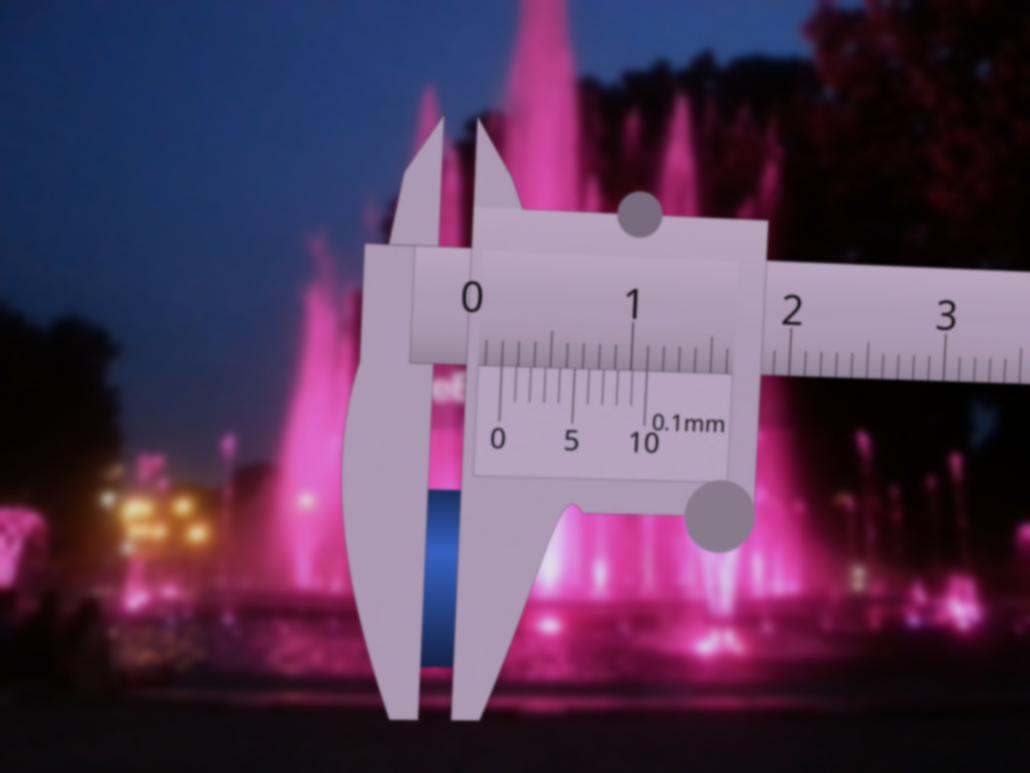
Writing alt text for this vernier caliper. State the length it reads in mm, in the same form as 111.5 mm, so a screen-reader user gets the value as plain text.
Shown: 2.0 mm
